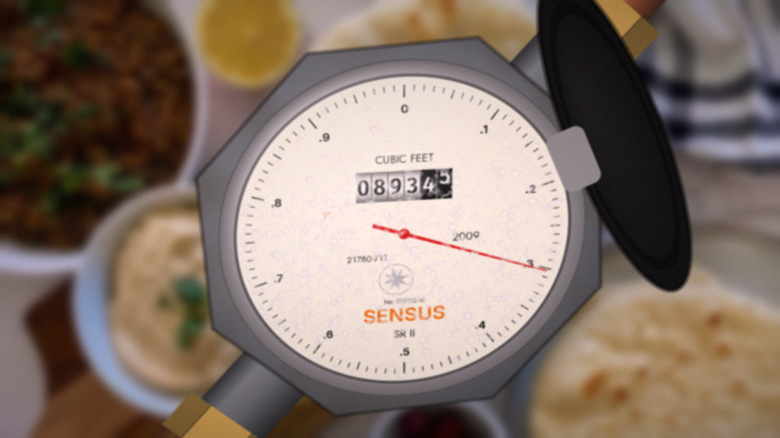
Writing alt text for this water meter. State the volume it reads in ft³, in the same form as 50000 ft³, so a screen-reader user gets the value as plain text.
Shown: 89345.30 ft³
